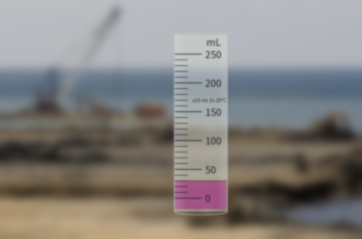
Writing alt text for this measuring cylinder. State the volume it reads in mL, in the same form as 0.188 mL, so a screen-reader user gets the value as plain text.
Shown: 30 mL
